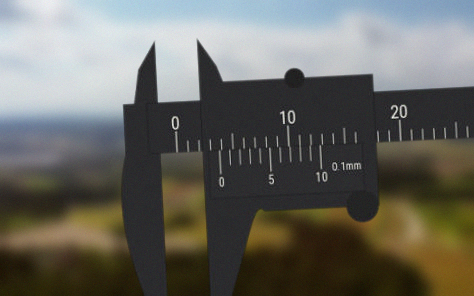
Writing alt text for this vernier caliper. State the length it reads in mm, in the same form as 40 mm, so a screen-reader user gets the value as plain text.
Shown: 3.8 mm
